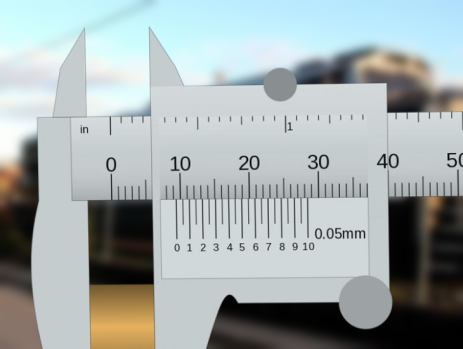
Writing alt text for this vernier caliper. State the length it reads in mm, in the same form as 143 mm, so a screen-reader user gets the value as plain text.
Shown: 9.4 mm
